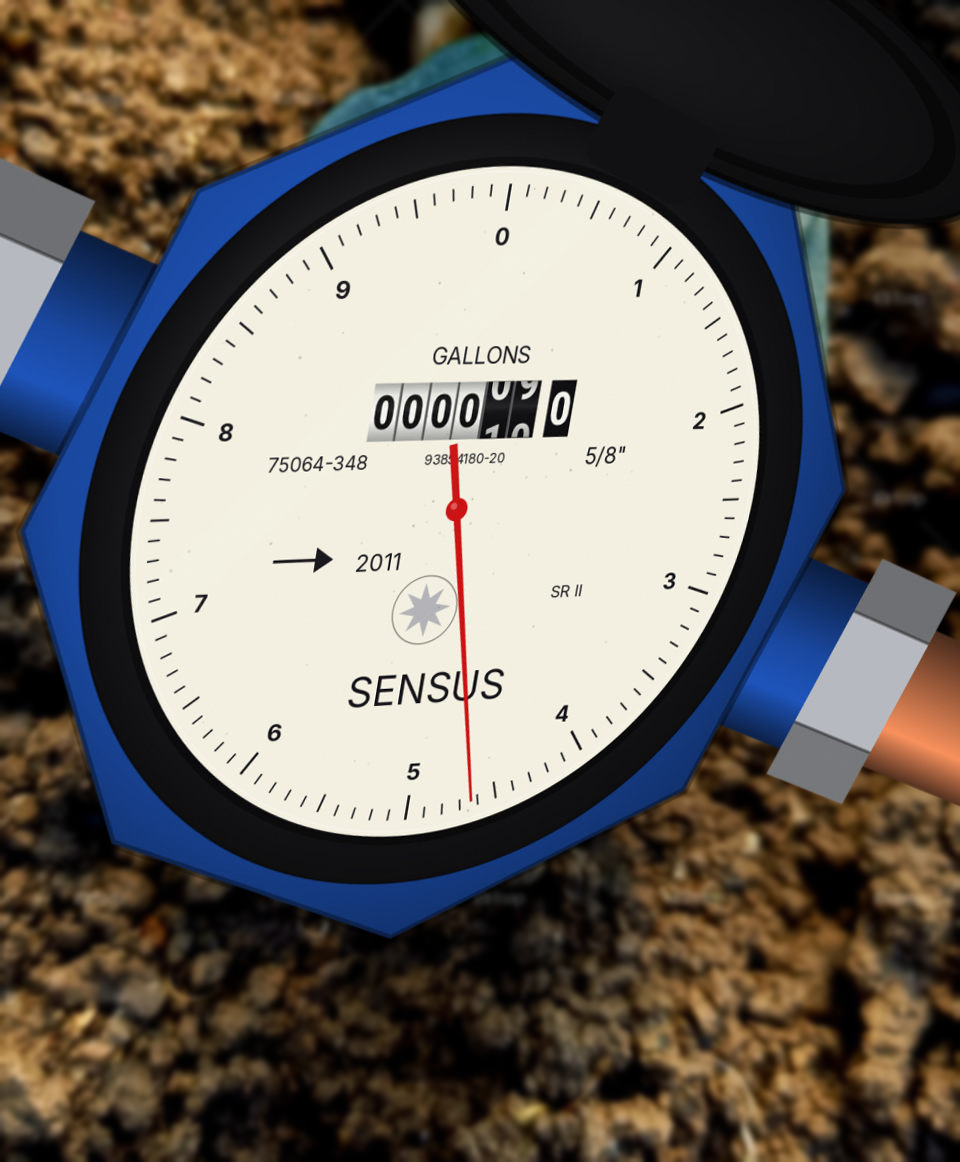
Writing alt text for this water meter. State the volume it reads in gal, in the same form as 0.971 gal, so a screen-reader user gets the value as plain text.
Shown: 94.6 gal
